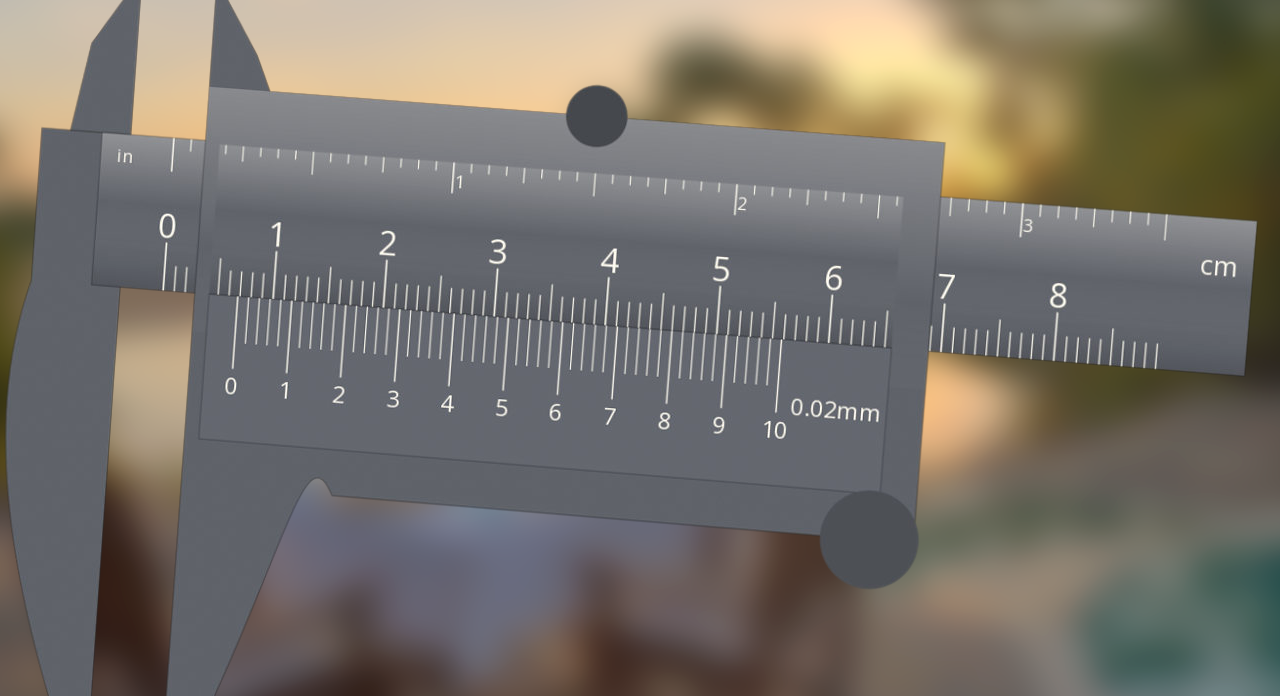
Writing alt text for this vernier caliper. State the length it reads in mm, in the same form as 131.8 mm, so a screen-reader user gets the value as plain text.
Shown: 6.8 mm
